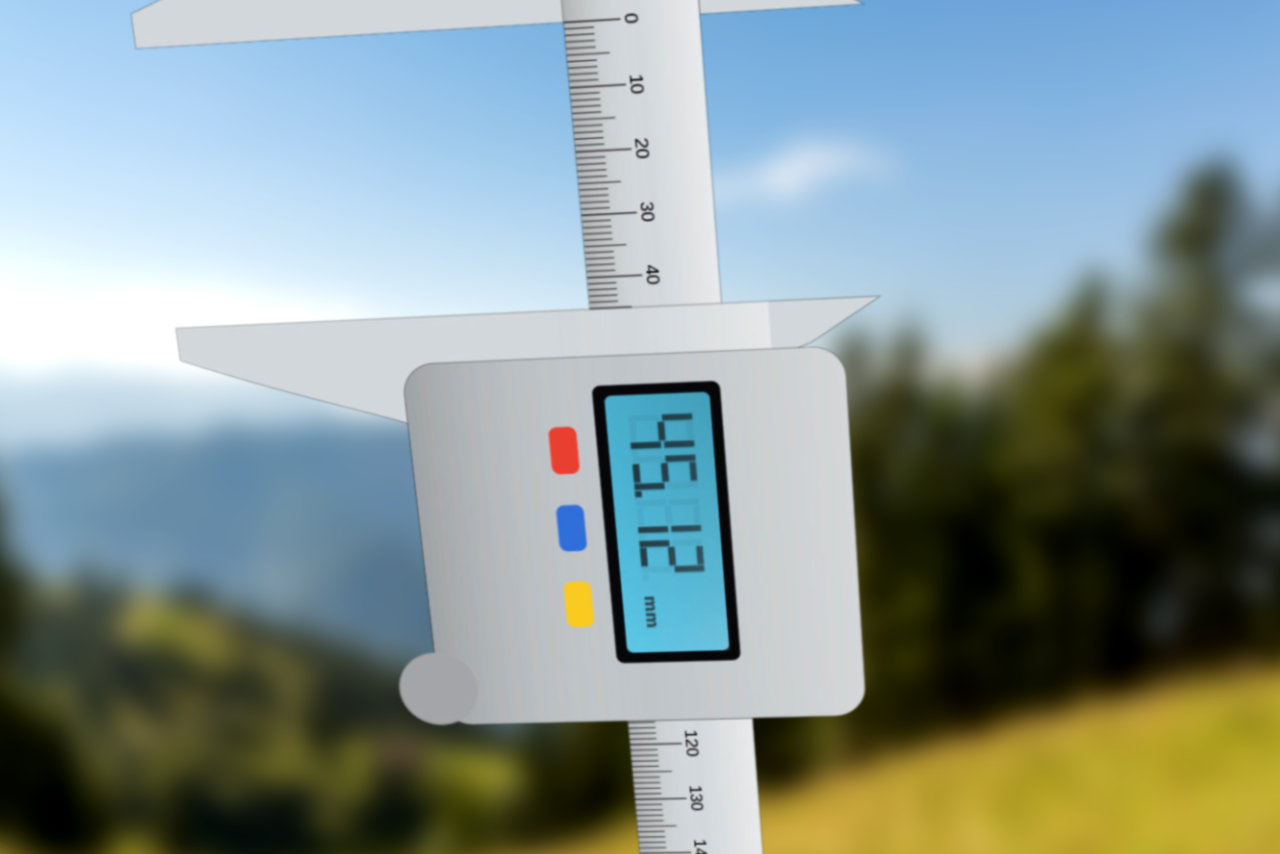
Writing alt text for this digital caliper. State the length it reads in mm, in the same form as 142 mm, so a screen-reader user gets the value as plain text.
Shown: 45.12 mm
